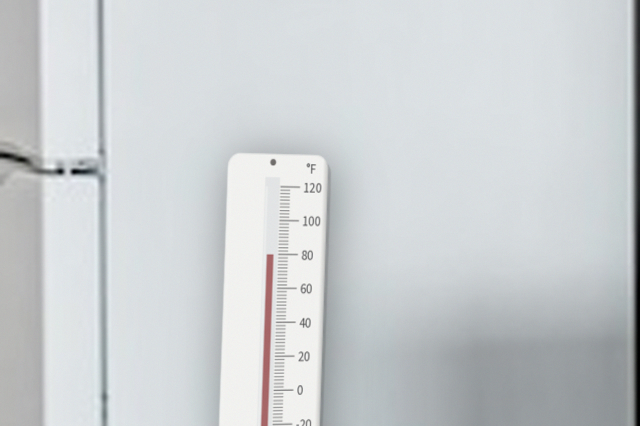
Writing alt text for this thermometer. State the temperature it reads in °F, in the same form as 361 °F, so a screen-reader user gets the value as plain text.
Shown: 80 °F
